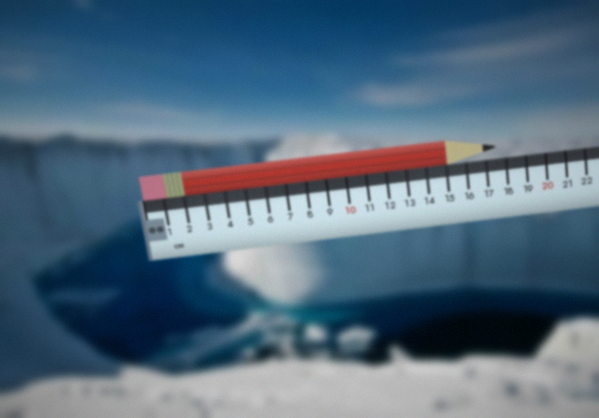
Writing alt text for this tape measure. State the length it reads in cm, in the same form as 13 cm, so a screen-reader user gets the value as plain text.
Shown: 17.5 cm
